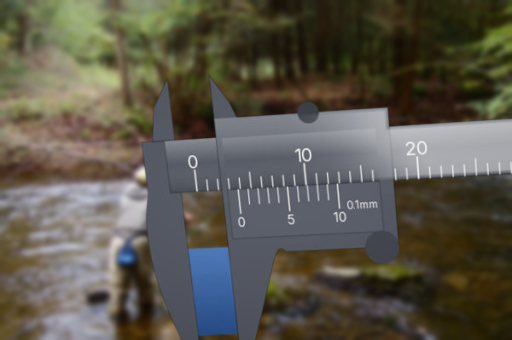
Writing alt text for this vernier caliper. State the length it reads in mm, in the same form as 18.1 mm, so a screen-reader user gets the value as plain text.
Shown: 3.8 mm
